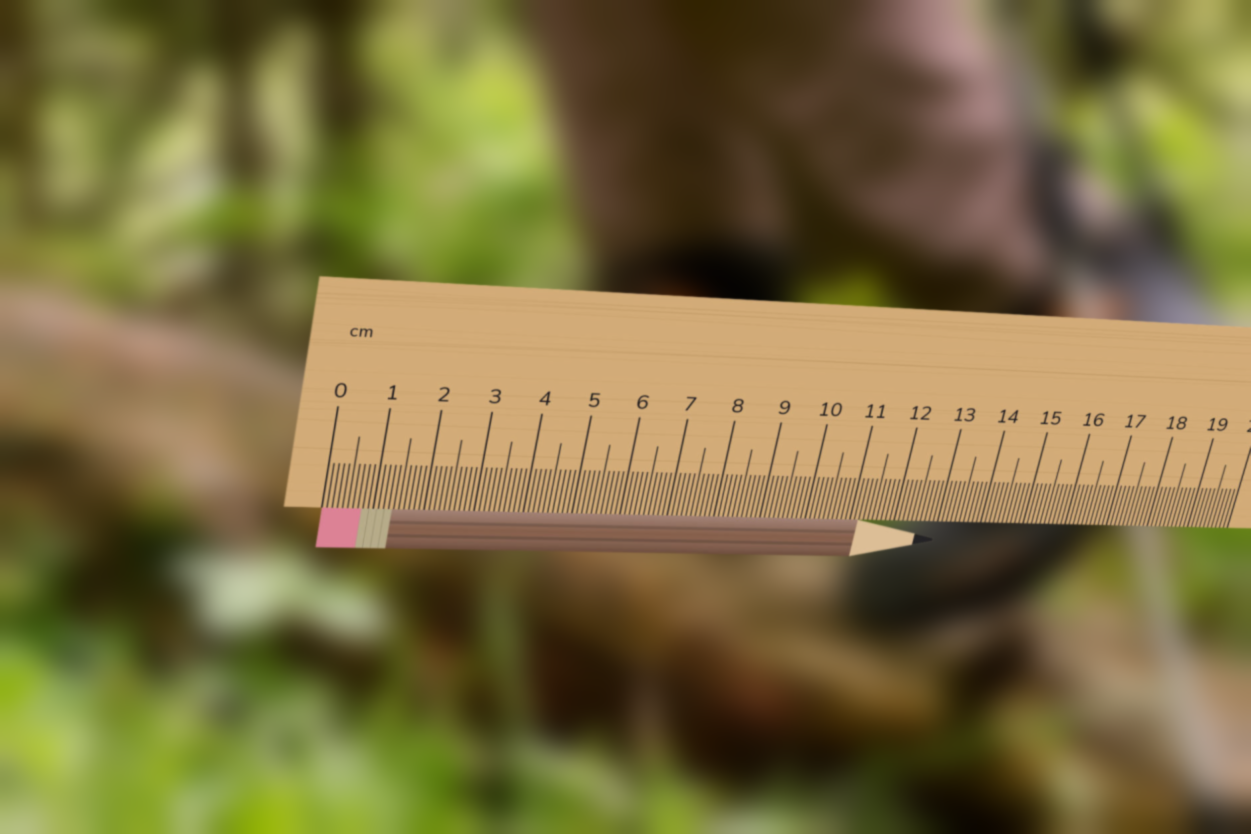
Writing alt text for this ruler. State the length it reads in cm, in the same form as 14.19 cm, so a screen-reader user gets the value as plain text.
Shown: 13 cm
